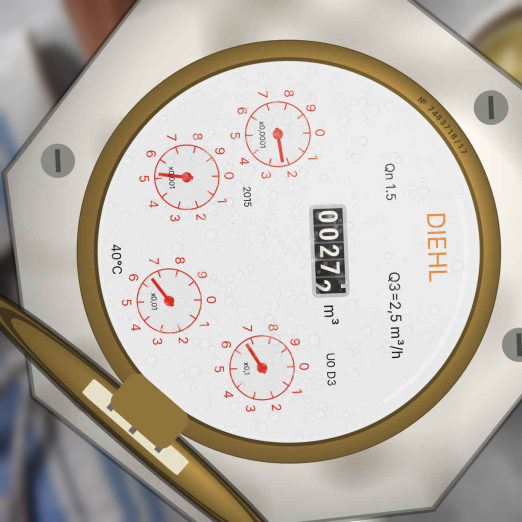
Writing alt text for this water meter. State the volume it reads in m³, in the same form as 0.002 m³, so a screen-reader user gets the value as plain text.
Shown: 271.6652 m³
